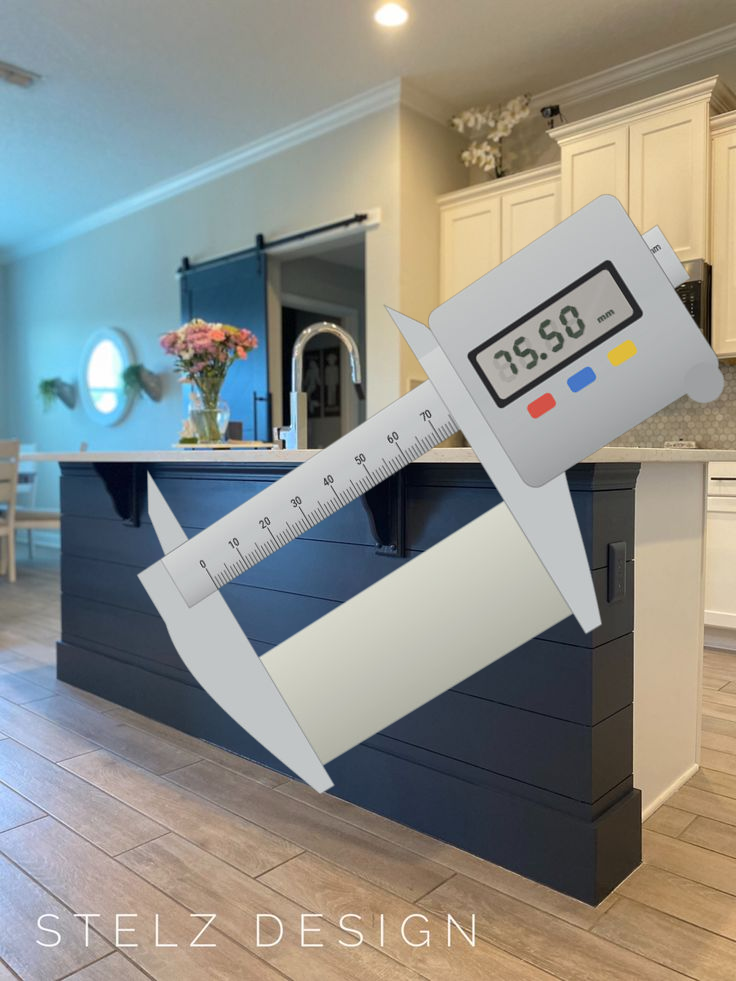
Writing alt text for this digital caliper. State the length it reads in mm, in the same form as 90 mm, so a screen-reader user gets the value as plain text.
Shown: 75.50 mm
